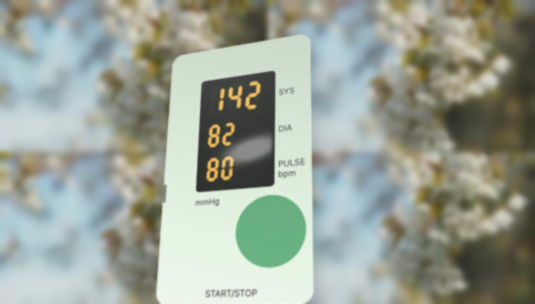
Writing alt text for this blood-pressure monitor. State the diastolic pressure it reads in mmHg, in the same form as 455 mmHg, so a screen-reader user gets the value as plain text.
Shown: 82 mmHg
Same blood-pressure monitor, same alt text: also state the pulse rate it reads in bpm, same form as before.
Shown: 80 bpm
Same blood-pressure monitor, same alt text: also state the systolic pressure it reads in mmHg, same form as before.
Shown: 142 mmHg
